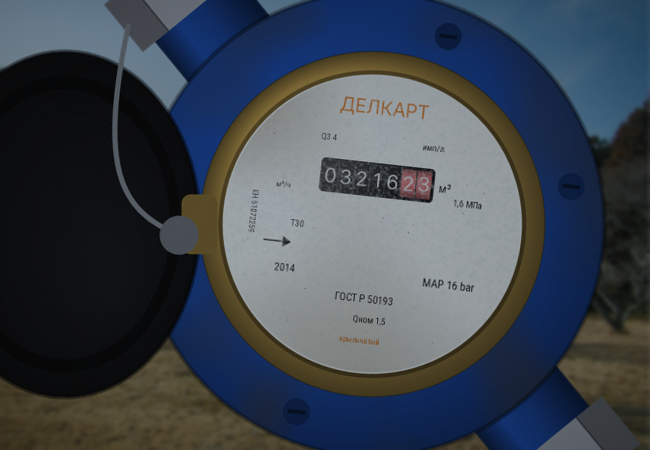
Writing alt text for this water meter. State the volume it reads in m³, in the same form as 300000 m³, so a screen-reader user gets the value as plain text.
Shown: 3216.23 m³
